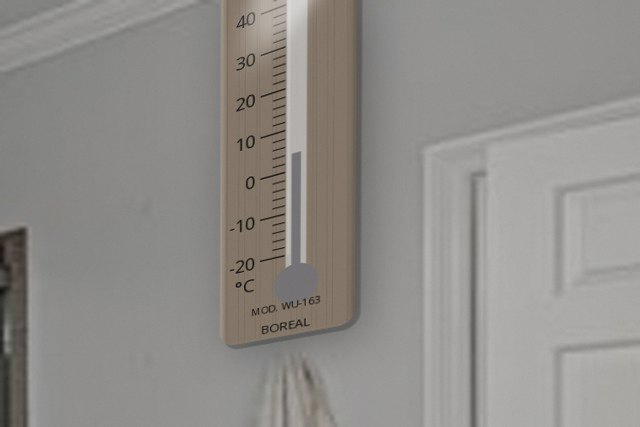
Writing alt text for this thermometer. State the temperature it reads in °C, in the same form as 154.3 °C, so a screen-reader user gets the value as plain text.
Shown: 4 °C
